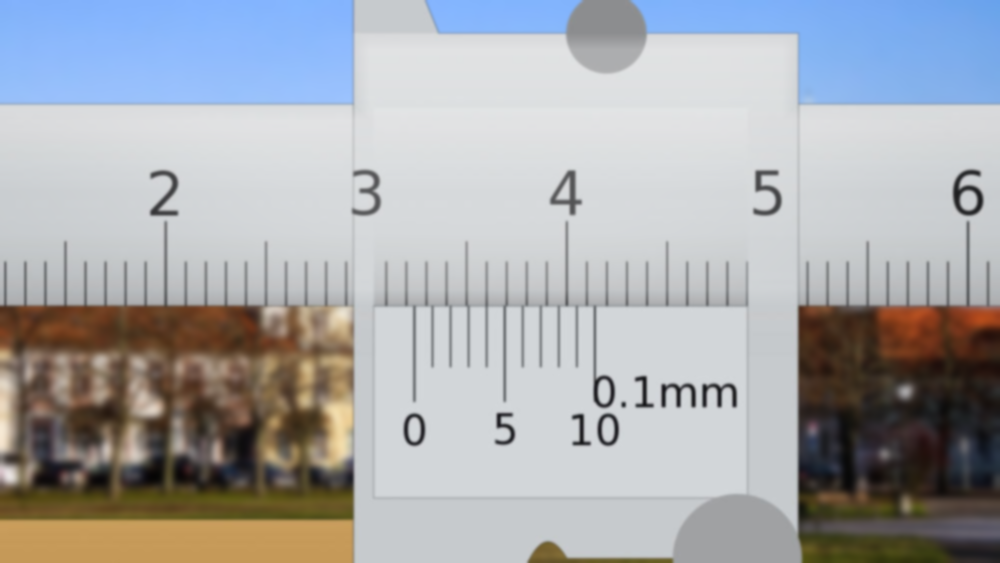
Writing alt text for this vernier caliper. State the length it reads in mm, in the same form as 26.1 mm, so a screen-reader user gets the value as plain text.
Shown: 32.4 mm
